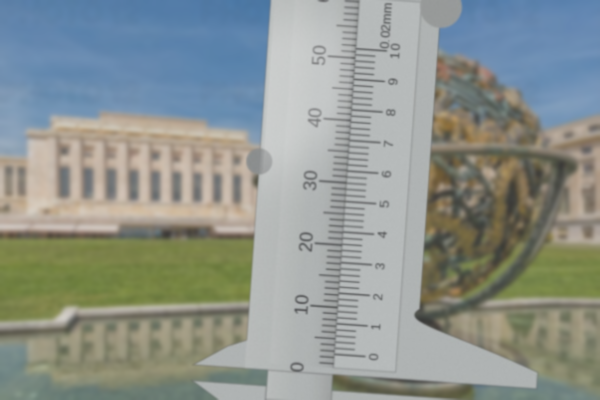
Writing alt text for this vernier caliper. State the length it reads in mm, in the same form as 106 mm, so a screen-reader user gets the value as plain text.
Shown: 2.5 mm
